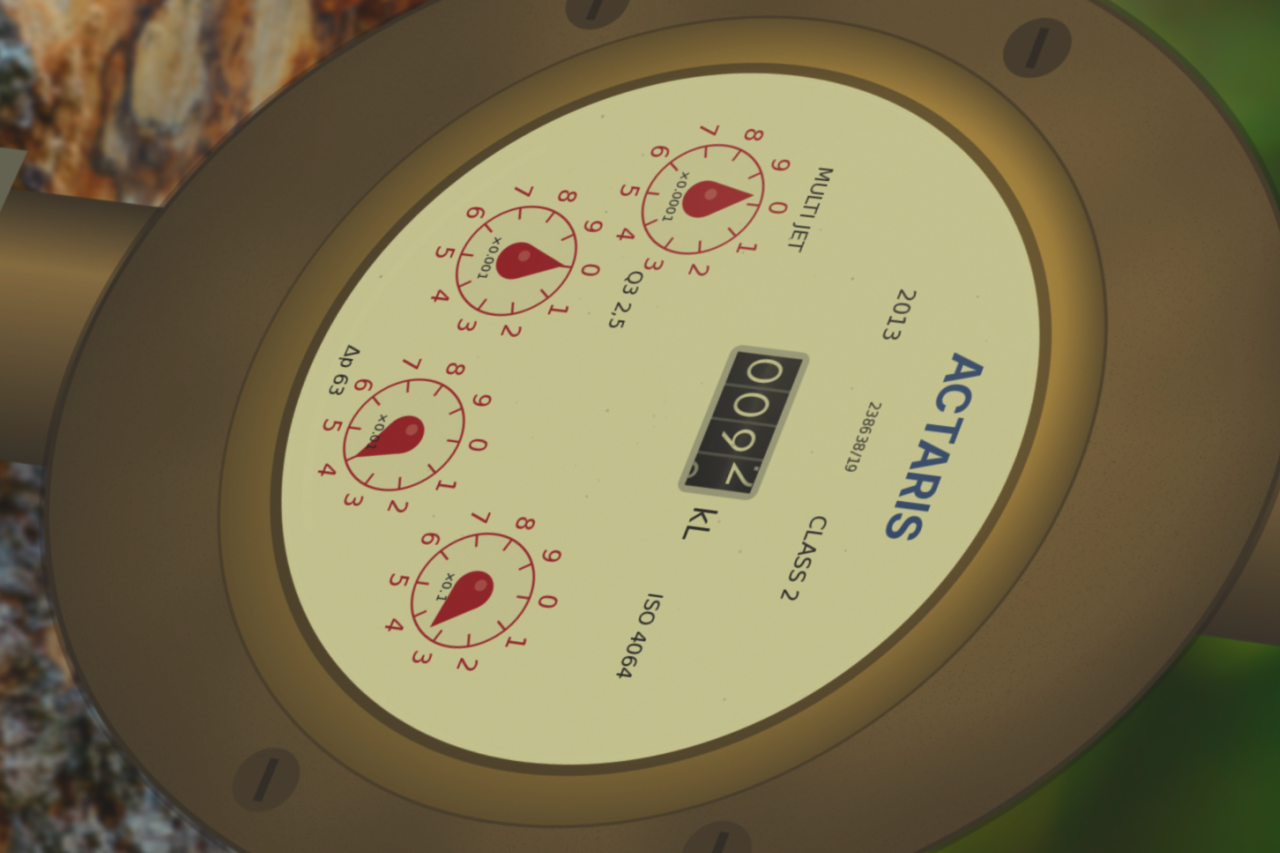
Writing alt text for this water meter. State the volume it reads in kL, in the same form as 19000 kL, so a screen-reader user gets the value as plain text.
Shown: 92.3399 kL
